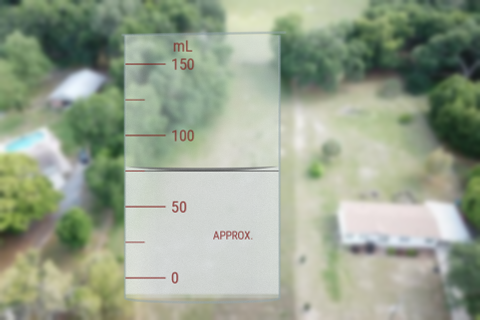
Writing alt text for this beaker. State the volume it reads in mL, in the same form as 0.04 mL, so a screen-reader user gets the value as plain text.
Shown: 75 mL
